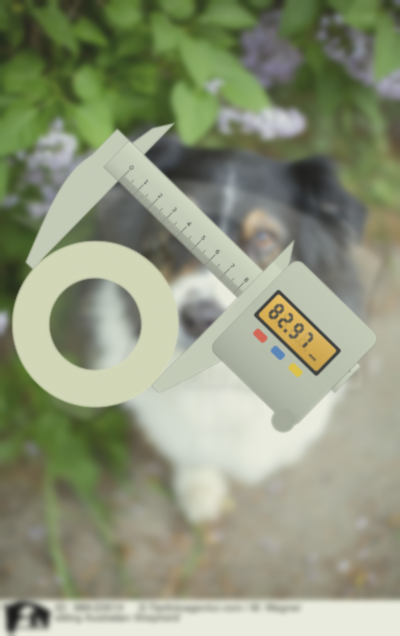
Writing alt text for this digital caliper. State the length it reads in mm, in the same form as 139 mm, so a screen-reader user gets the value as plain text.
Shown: 82.97 mm
